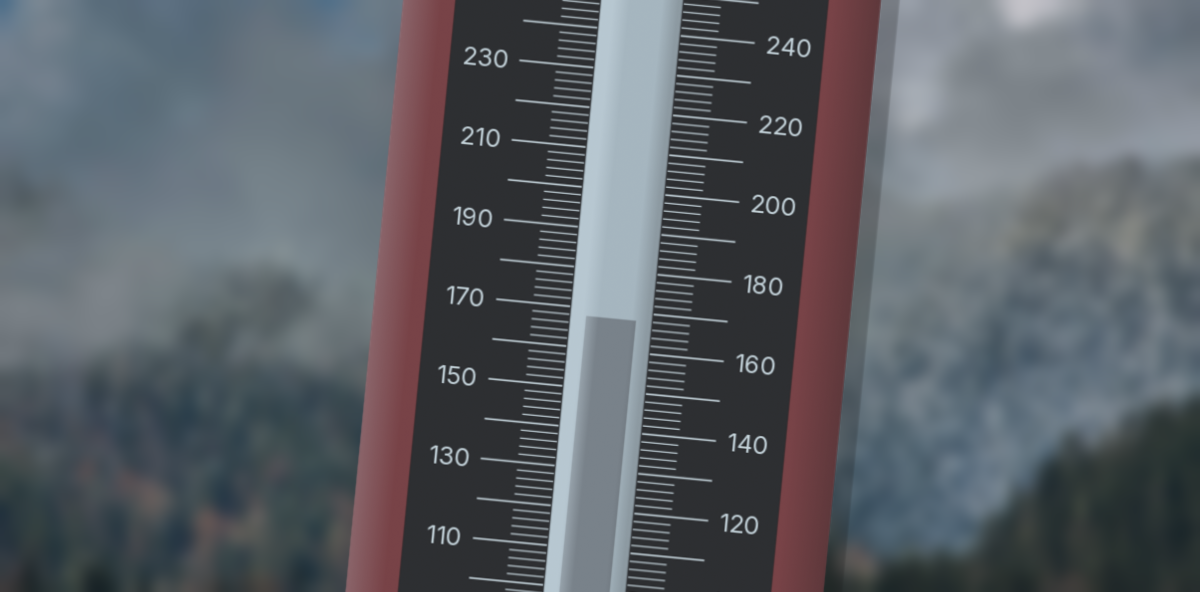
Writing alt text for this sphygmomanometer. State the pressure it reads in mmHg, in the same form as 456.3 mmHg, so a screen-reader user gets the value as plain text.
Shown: 168 mmHg
